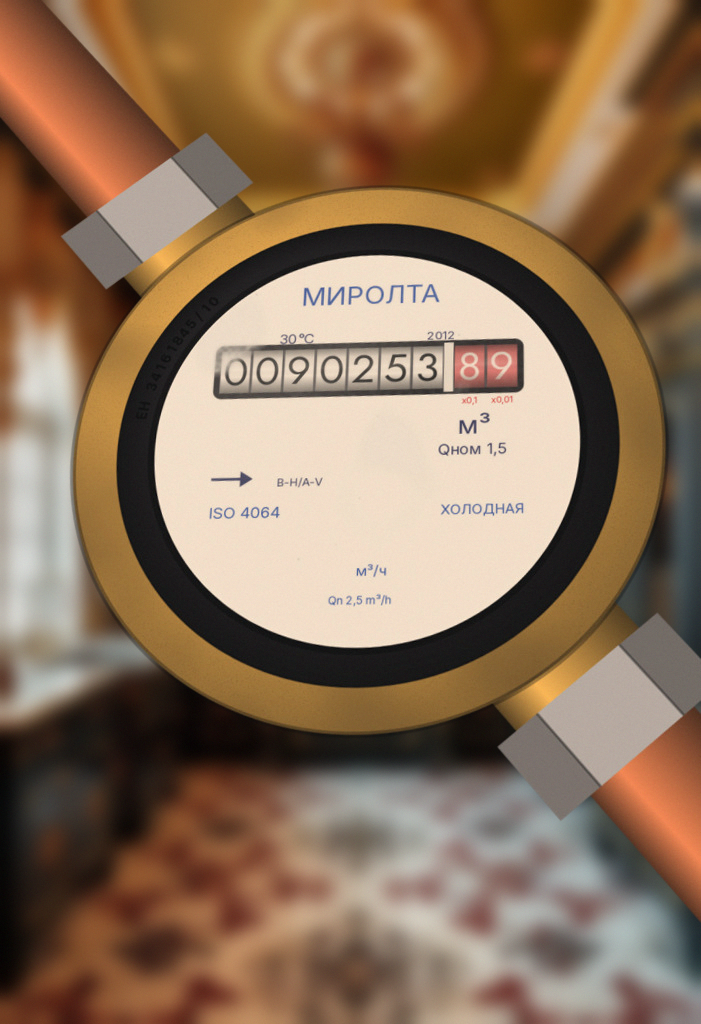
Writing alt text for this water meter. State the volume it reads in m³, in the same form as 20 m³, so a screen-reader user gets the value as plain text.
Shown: 90253.89 m³
